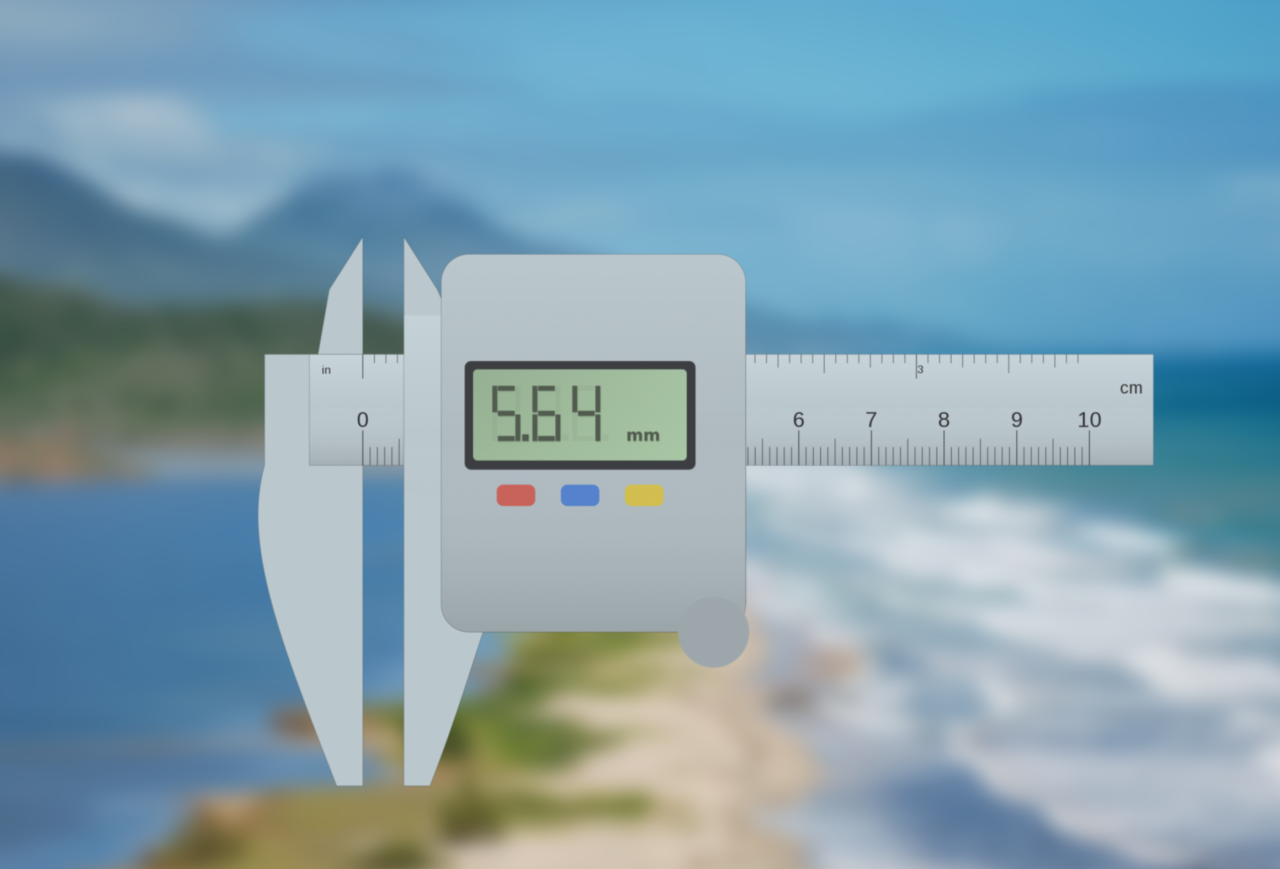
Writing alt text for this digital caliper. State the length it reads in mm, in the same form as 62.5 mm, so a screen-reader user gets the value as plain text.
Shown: 5.64 mm
